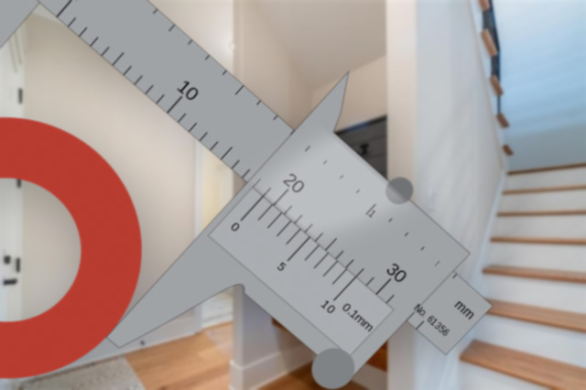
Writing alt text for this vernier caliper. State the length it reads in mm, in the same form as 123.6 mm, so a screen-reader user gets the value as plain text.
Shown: 19.0 mm
